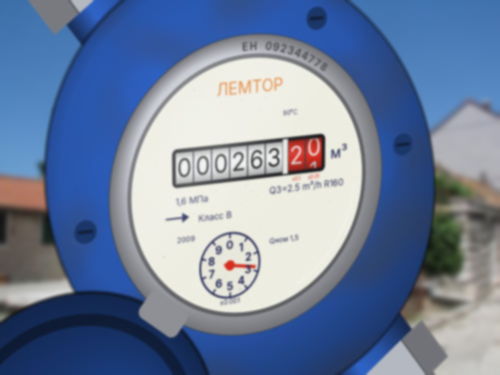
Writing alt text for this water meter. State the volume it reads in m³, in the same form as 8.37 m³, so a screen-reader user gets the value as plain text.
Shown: 263.202 m³
